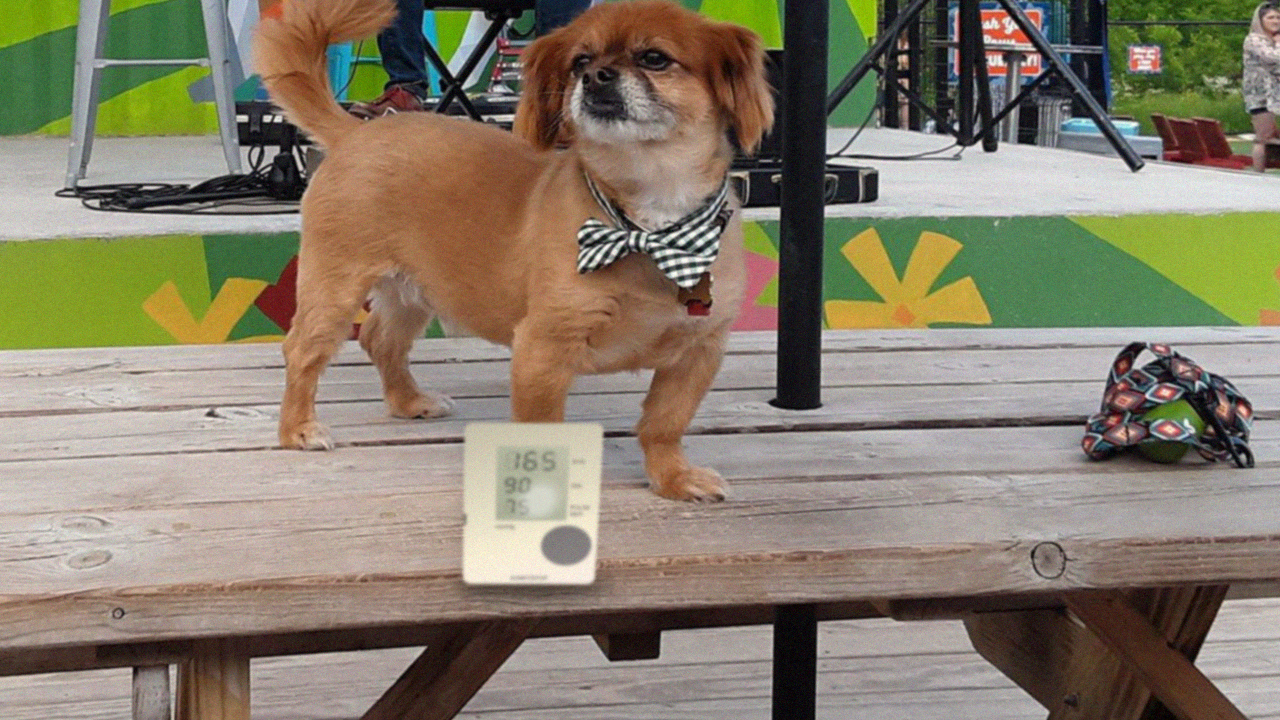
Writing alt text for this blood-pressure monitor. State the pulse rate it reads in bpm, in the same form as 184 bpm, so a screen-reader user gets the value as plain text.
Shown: 75 bpm
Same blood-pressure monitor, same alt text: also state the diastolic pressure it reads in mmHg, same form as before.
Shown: 90 mmHg
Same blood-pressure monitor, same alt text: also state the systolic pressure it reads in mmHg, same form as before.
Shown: 165 mmHg
